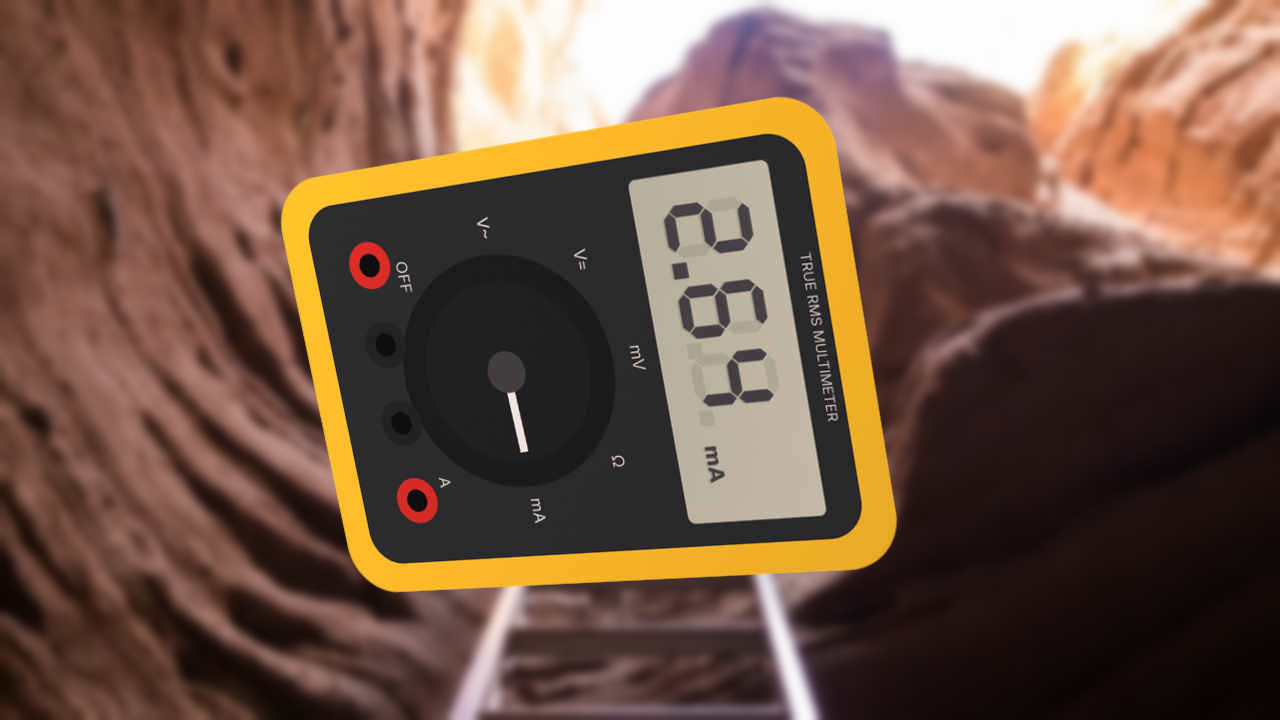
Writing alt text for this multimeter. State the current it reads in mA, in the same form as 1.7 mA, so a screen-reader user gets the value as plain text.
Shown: 2.64 mA
